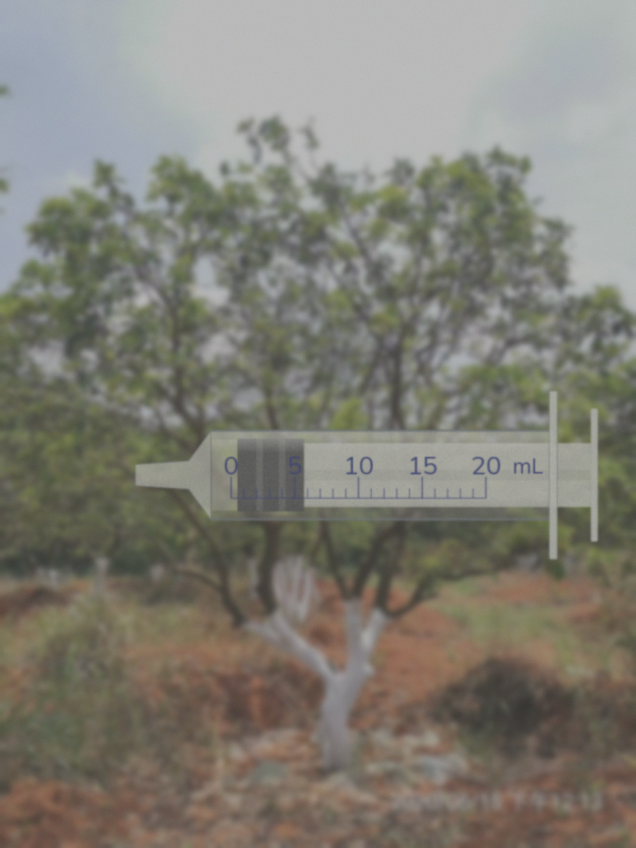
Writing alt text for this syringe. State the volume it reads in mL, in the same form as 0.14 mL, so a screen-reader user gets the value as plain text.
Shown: 0.5 mL
